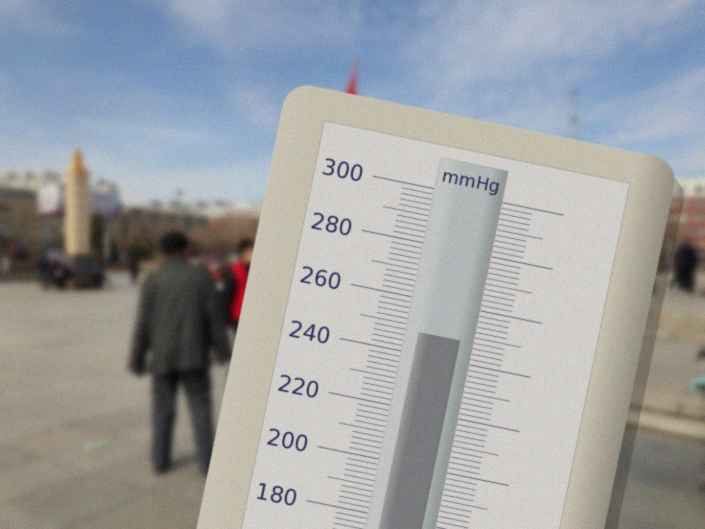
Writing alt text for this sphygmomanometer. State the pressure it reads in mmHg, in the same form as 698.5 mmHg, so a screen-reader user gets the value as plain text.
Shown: 248 mmHg
